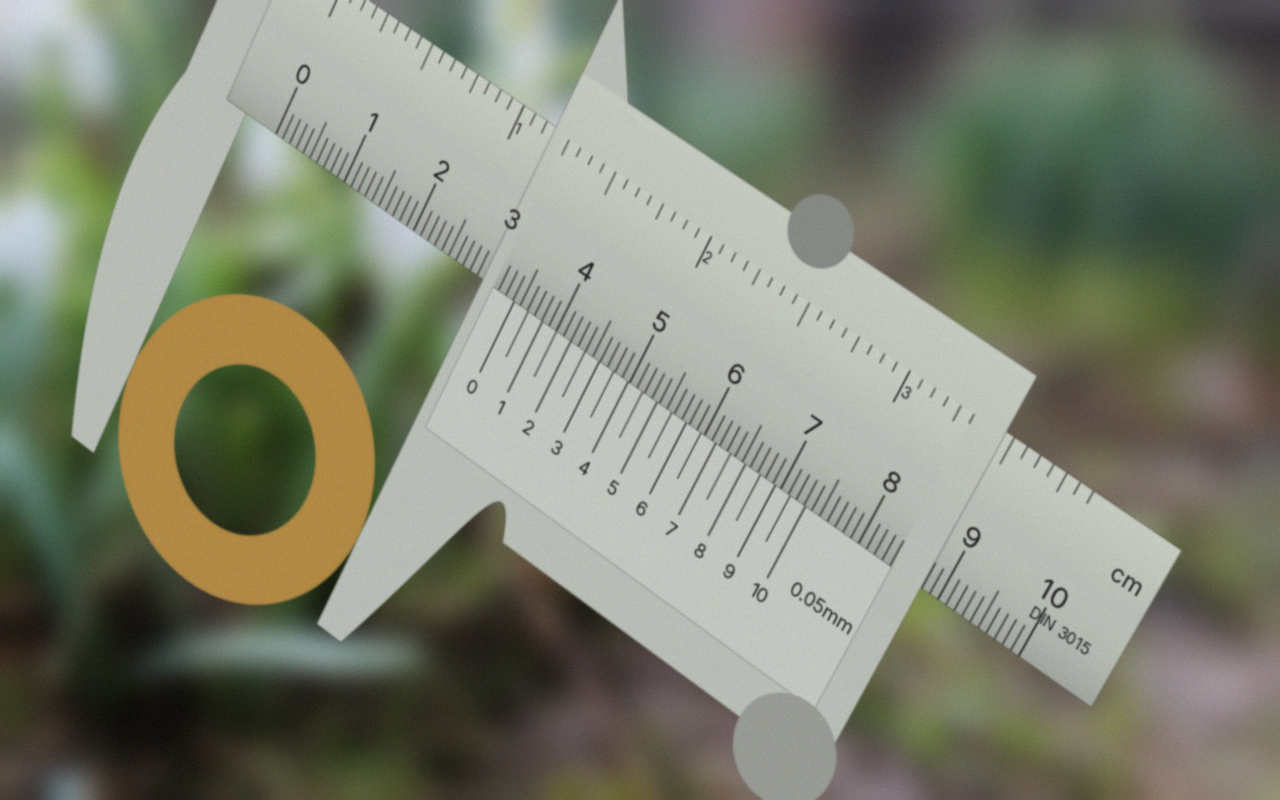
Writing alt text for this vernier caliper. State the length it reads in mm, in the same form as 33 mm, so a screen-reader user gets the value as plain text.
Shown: 34.2 mm
